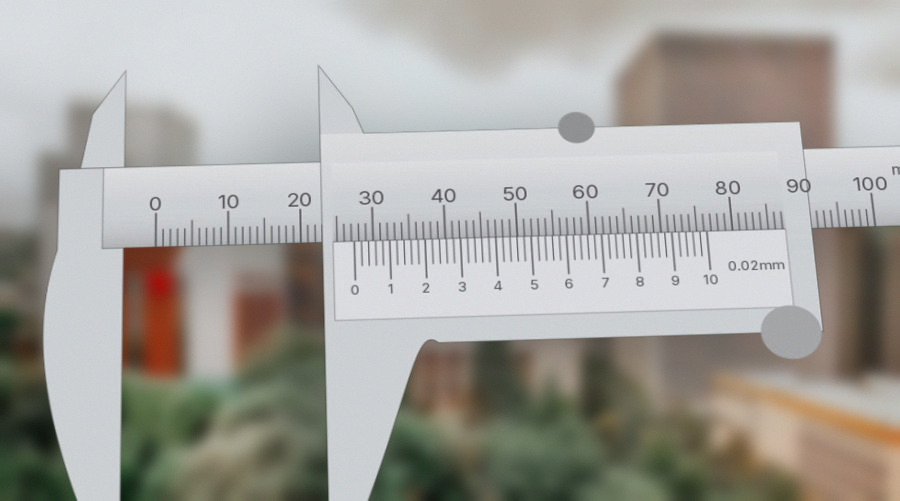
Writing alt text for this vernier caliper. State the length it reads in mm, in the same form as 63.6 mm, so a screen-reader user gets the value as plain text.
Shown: 27.4 mm
